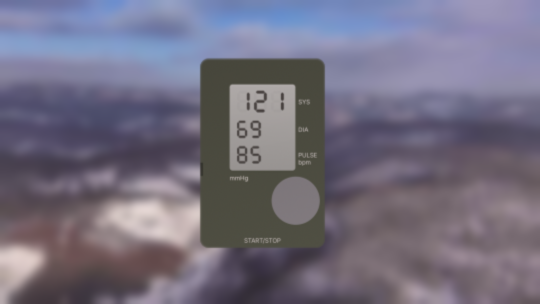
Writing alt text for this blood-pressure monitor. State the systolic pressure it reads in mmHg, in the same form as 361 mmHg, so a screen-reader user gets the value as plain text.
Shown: 121 mmHg
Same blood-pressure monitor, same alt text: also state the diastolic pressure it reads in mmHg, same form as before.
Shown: 69 mmHg
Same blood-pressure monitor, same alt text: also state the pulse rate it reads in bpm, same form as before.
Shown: 85 bpm
